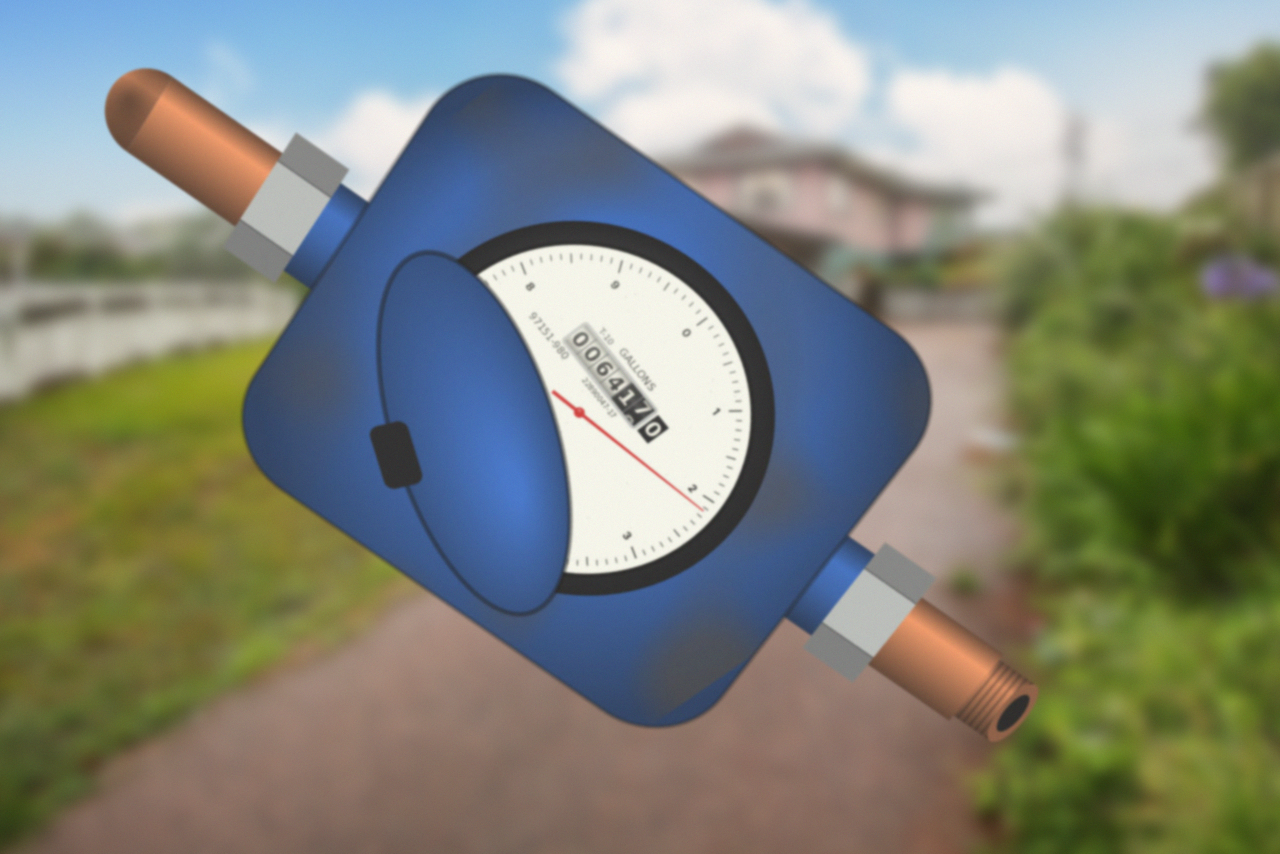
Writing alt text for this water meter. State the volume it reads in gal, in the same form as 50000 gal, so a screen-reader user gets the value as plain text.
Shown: 64172.1 gal
